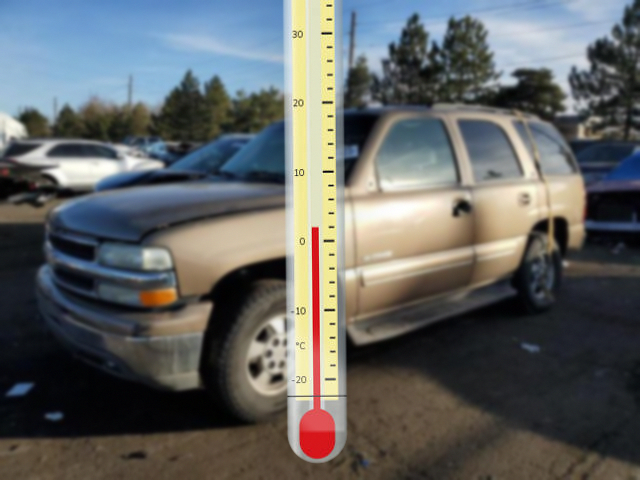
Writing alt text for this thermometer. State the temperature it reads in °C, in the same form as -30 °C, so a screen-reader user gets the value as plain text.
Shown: 2 °C
